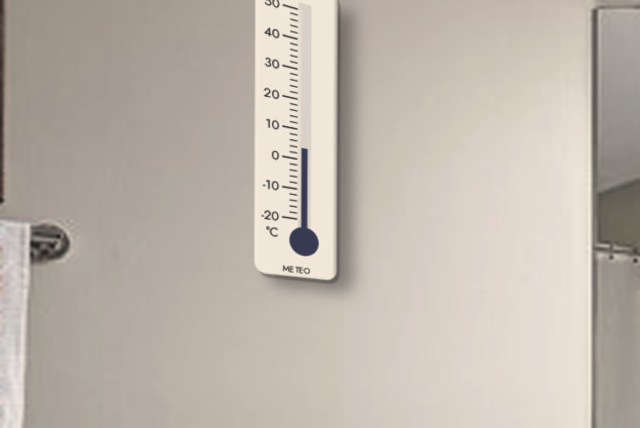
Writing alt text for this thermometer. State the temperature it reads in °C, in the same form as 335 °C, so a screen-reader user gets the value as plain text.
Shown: 4 °C
